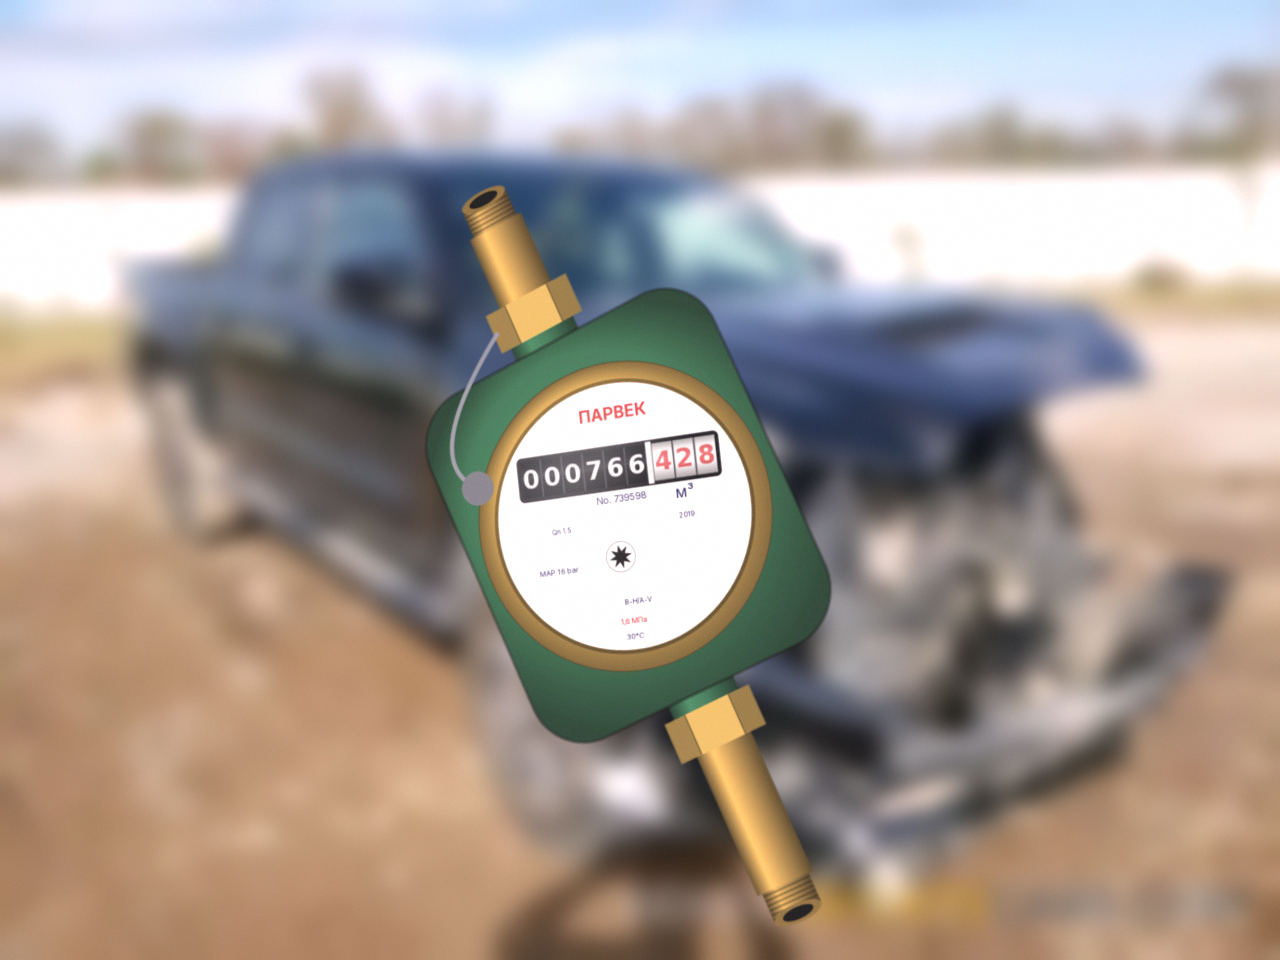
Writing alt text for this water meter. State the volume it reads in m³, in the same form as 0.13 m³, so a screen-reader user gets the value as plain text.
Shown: 766.428 m³
